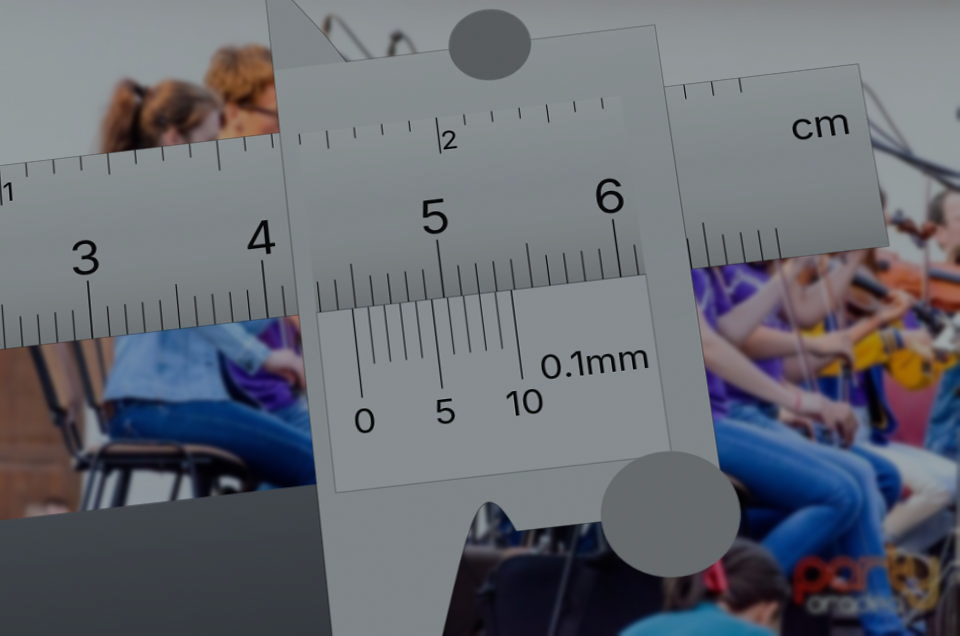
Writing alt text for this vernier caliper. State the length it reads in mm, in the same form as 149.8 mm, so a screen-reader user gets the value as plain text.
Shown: 44.8 mm
